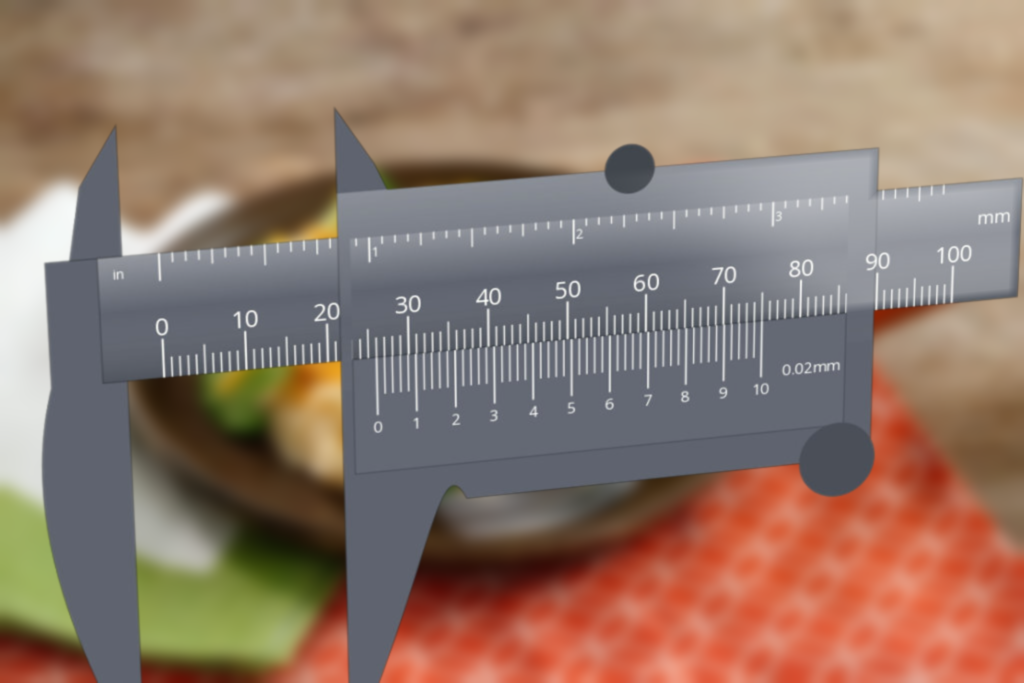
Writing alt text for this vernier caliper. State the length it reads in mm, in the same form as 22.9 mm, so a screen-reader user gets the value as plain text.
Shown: 26.0 mm
